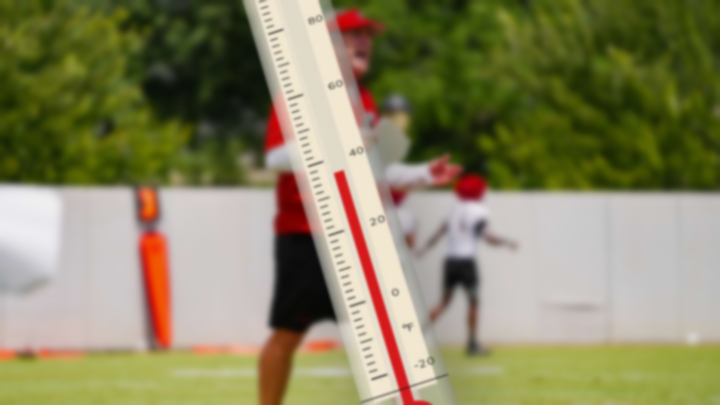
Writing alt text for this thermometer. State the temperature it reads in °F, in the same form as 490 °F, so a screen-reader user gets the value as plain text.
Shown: 36 °F
